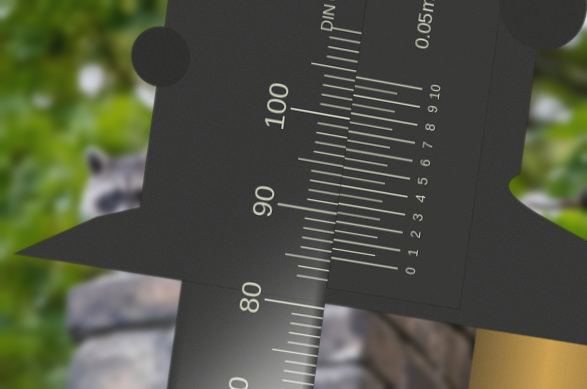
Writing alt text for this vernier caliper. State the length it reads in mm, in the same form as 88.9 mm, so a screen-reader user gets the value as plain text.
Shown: 85.4 mm
